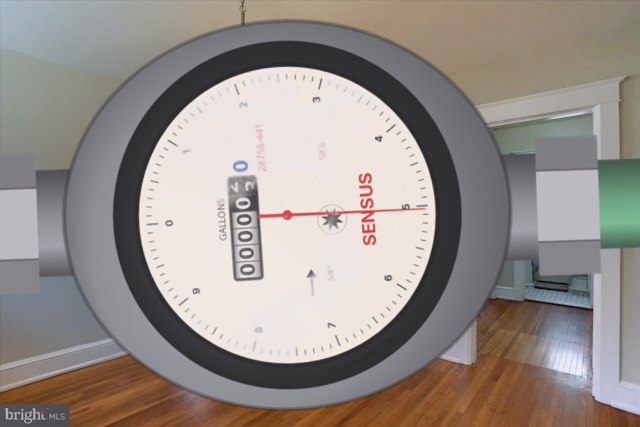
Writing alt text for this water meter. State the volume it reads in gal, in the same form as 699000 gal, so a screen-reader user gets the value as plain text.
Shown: 25.0 gal
